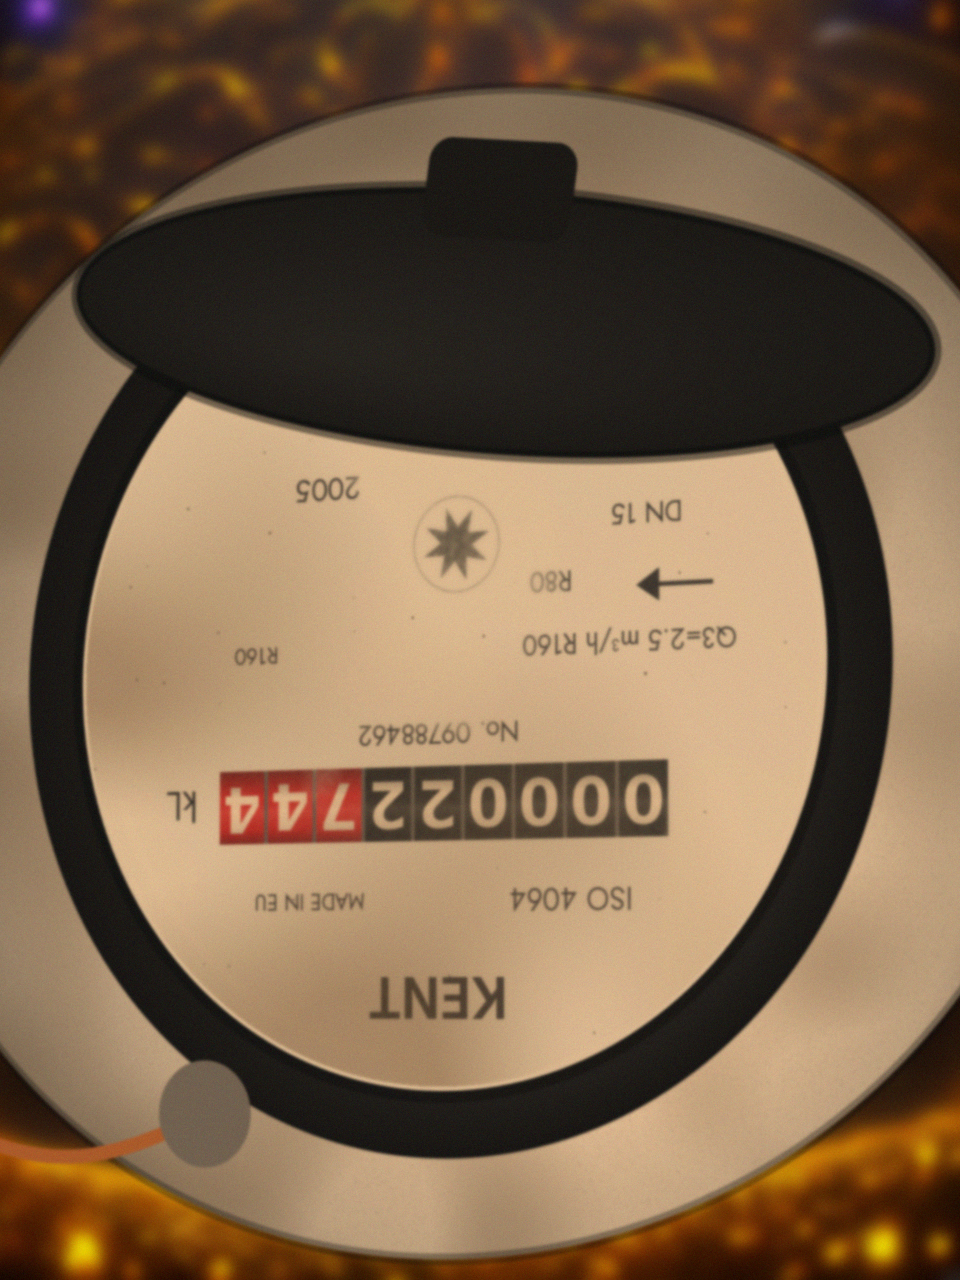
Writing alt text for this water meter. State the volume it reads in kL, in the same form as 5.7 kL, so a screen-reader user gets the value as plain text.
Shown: 22.744 kL
